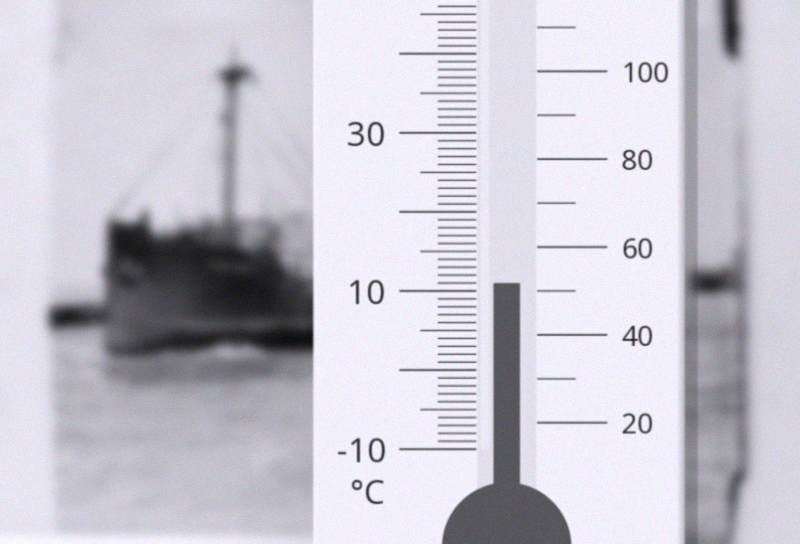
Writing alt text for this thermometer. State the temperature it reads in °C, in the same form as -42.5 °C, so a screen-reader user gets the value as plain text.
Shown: 11 °C
